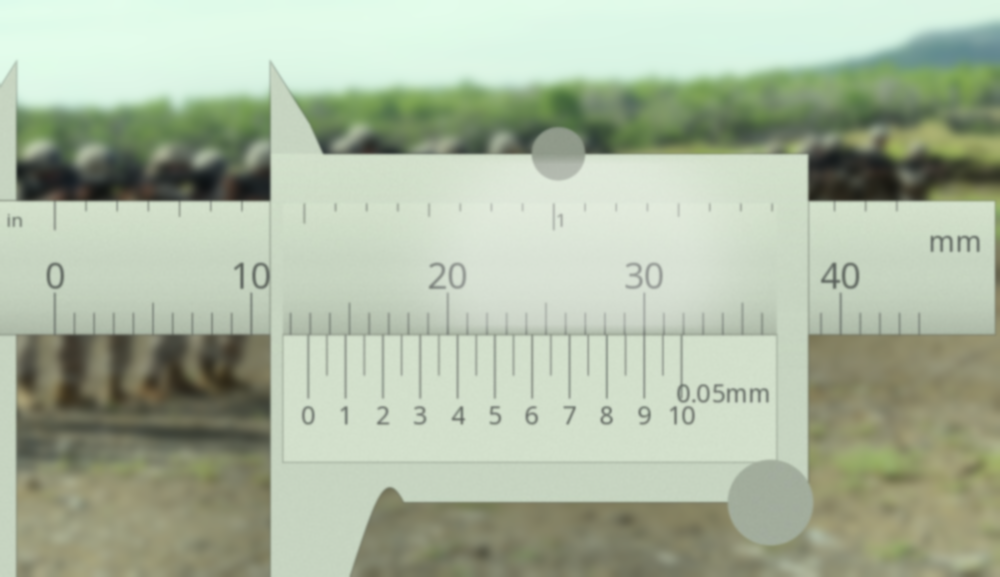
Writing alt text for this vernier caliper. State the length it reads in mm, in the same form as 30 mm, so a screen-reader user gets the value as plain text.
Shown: 12.9 mm
